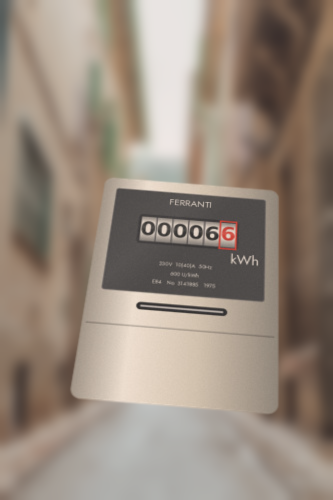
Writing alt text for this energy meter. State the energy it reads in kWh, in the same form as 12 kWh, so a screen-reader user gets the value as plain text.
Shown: 6.6 kWh
